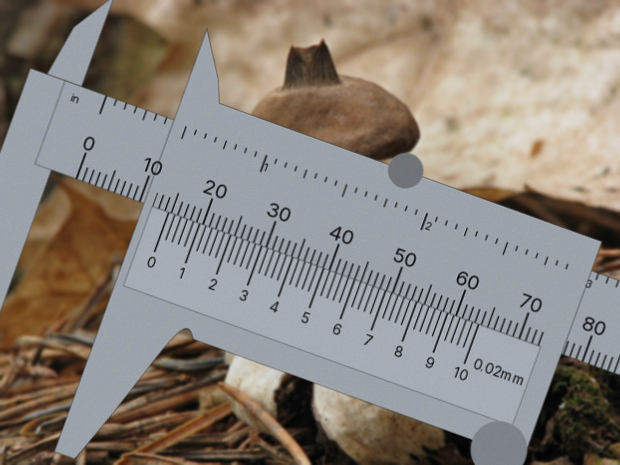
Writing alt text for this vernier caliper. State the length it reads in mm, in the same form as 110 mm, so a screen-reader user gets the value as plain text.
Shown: 14.6 mm
